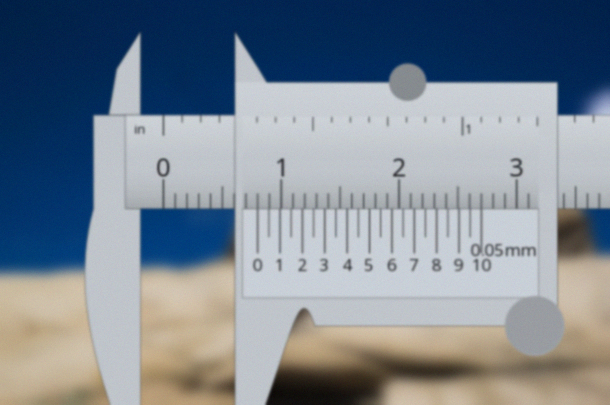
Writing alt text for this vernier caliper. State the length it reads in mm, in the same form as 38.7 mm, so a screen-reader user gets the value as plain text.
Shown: 8.0 mm
